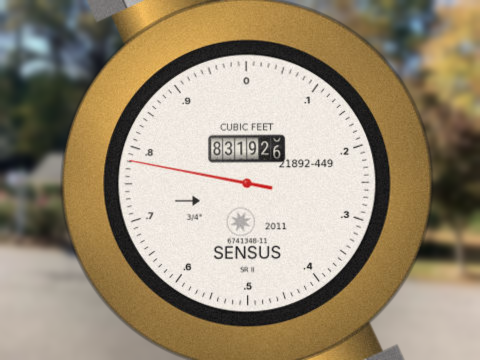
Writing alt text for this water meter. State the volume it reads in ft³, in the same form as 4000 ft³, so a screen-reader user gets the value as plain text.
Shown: 831925.78 ft³
